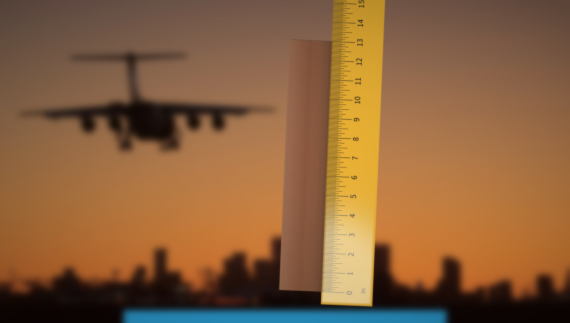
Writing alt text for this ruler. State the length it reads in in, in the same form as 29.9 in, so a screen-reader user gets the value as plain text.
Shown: 13 in
